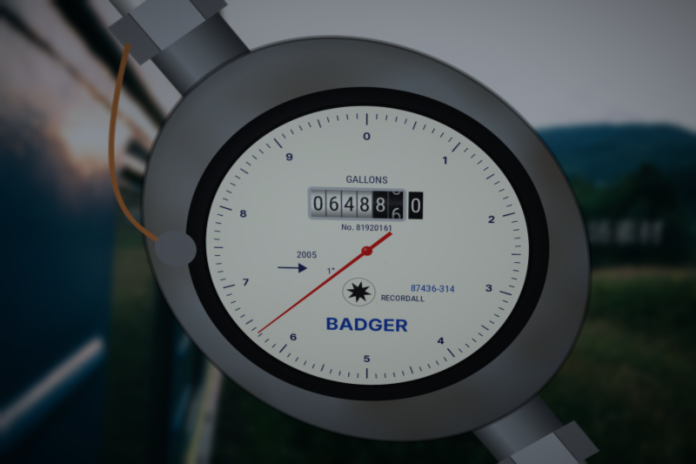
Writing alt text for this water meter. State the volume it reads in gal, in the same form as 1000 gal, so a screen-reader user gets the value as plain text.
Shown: 648856.3 gal
